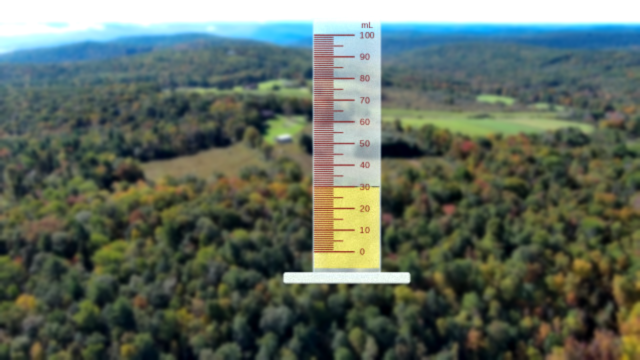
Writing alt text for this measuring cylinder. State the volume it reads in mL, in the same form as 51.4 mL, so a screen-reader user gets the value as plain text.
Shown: 30 mL
